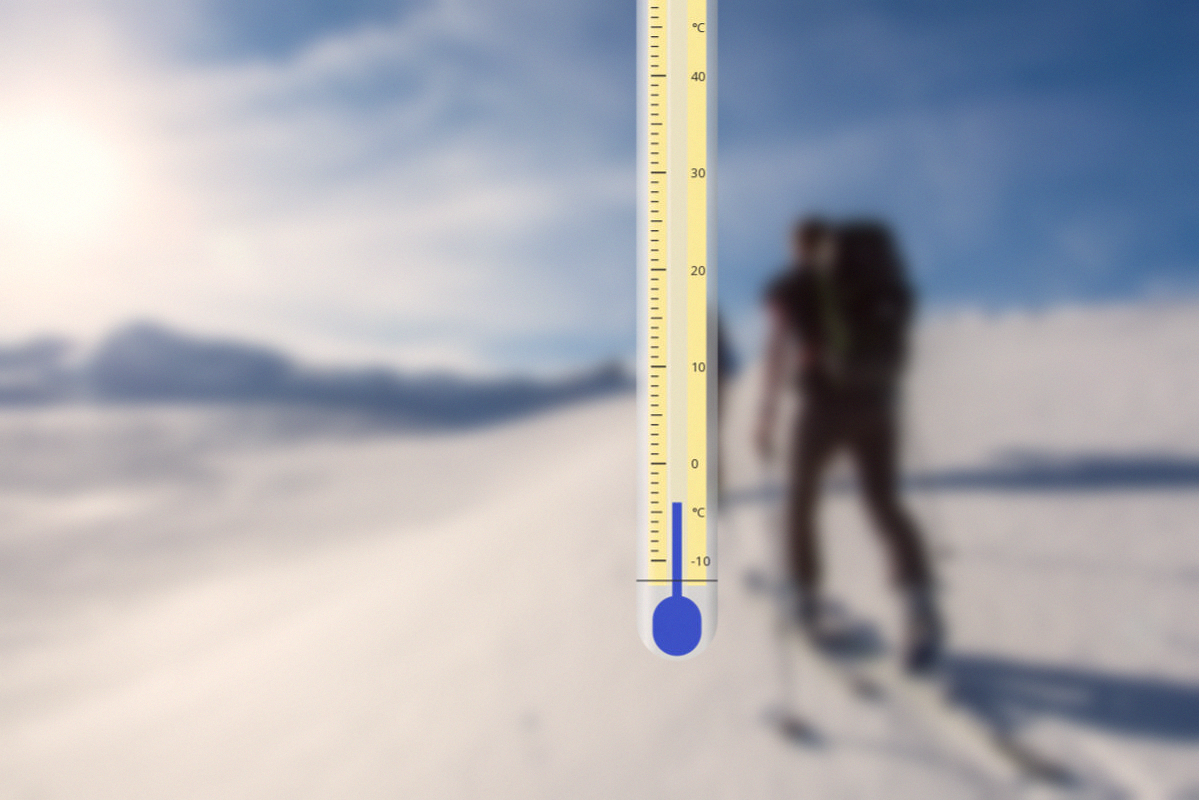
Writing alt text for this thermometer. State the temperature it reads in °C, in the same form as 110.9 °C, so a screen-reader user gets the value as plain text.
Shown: -4 °C
